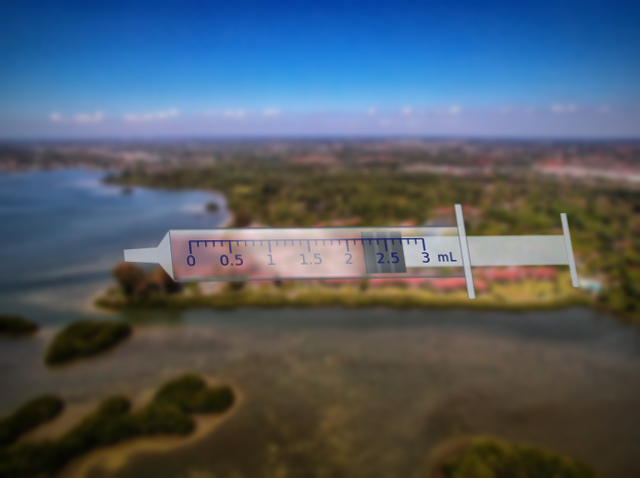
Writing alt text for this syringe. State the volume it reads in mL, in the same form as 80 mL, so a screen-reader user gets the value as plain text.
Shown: 2.2 mL
